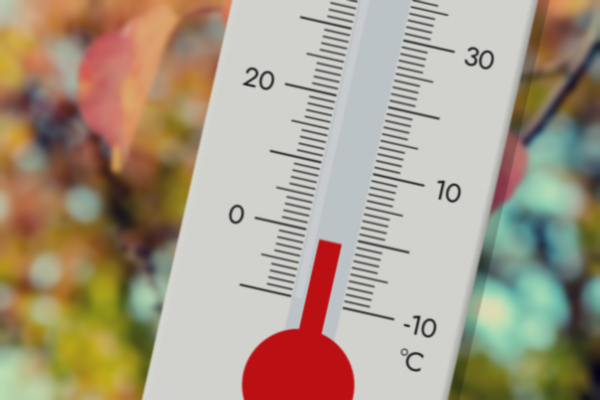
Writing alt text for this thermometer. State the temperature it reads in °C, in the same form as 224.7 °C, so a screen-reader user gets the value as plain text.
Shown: -1 °C
